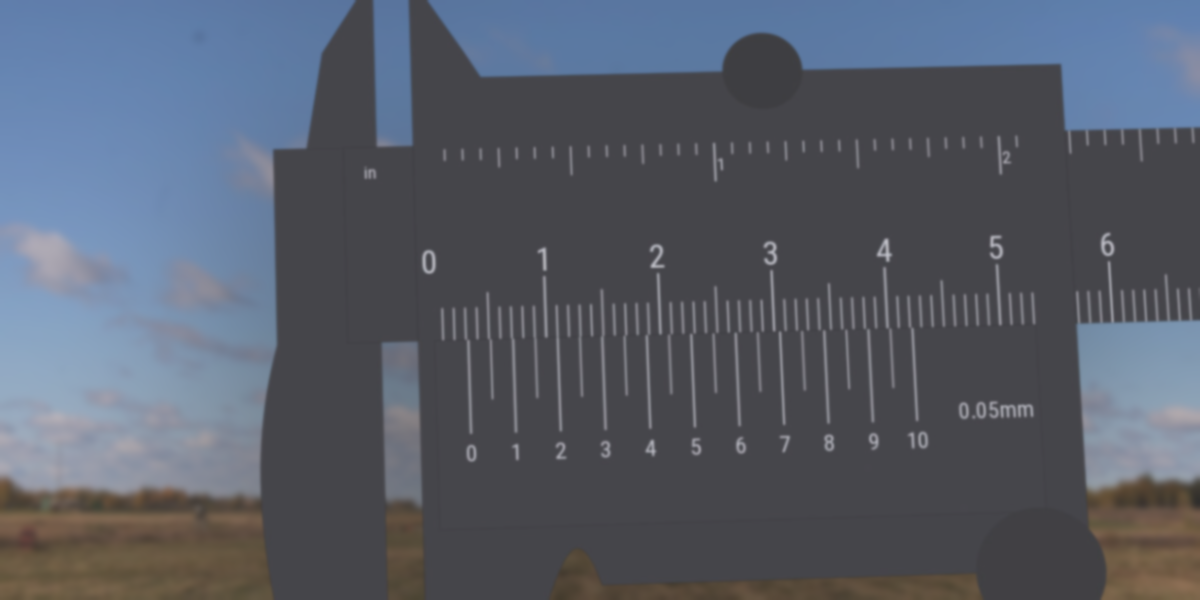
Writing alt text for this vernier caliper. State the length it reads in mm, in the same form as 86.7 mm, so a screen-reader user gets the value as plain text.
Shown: 3.2 mm
